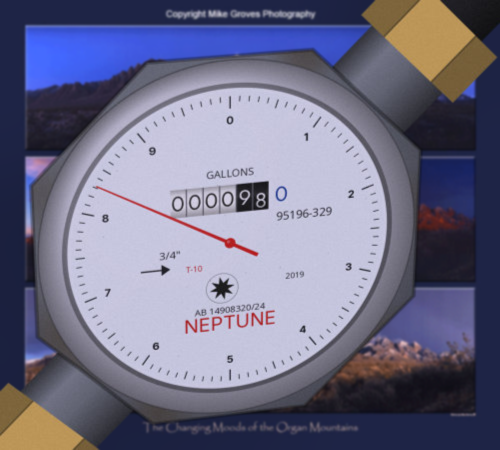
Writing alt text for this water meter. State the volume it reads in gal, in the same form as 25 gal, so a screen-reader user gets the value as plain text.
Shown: 978.3 gal
